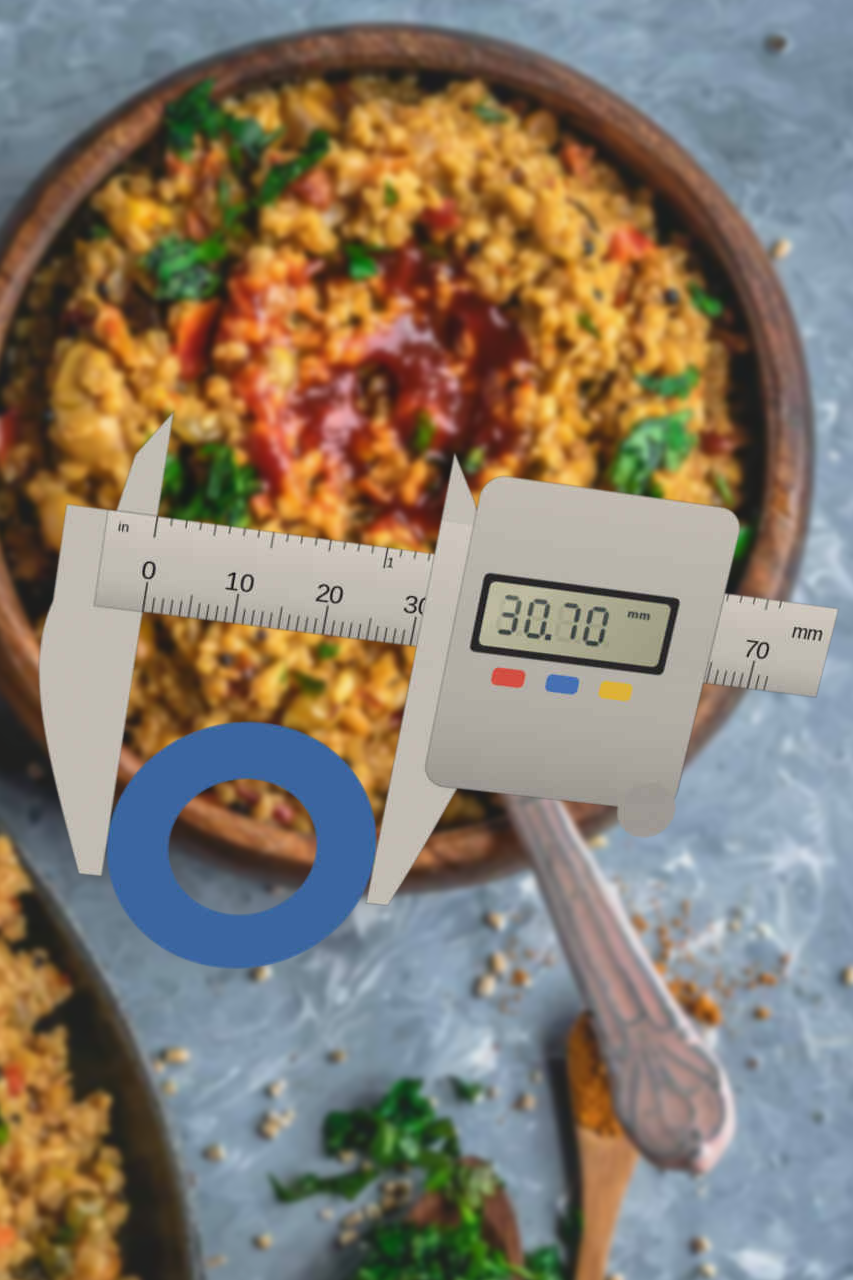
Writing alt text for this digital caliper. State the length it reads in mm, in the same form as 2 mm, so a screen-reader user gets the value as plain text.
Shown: 30.70 mm
